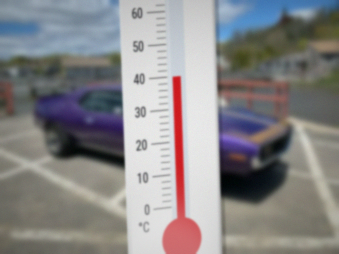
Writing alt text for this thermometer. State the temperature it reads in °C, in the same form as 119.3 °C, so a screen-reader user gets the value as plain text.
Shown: 40 °C
